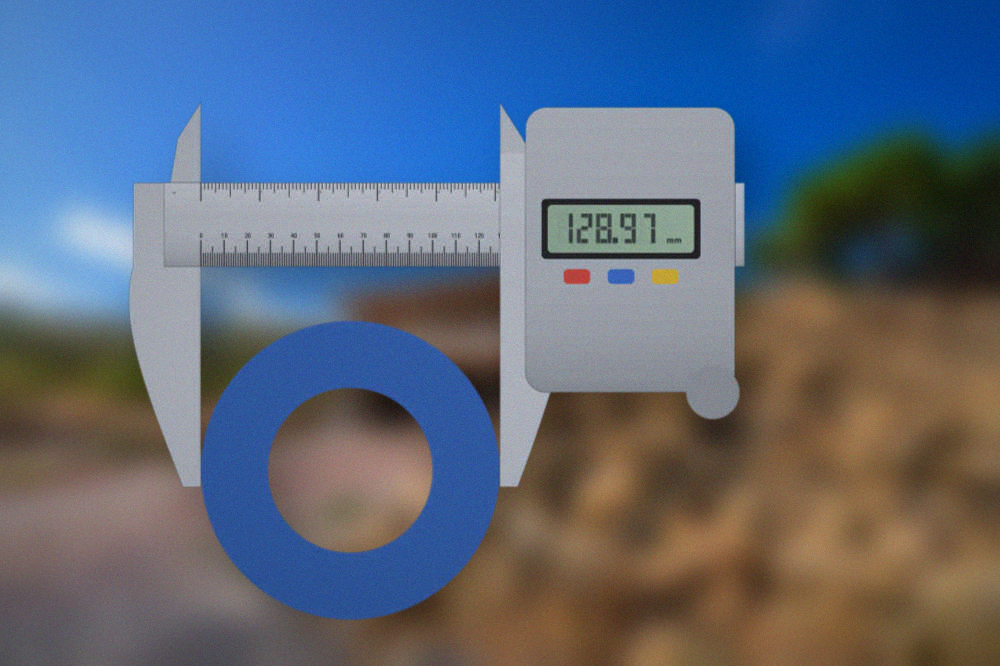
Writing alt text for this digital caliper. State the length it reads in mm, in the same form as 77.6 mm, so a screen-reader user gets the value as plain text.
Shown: 128.97 mm
